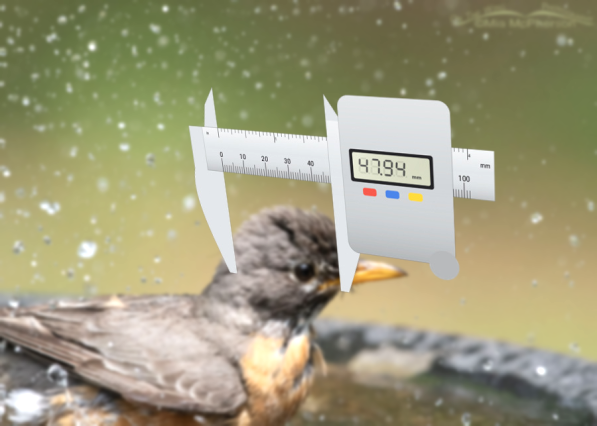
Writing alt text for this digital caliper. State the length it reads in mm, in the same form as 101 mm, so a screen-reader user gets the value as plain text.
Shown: 47.94 mm
